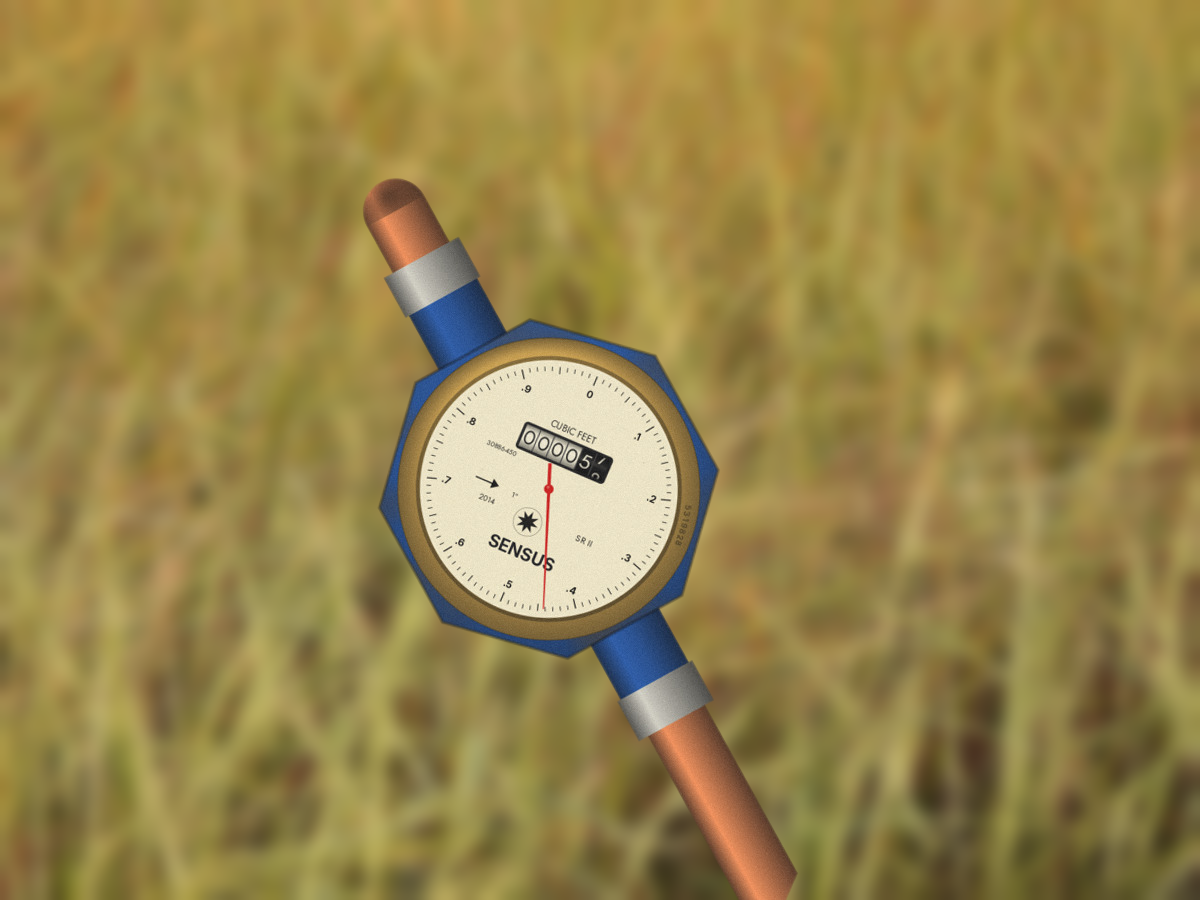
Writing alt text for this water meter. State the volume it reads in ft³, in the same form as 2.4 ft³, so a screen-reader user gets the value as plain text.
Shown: 57.44 ft³
